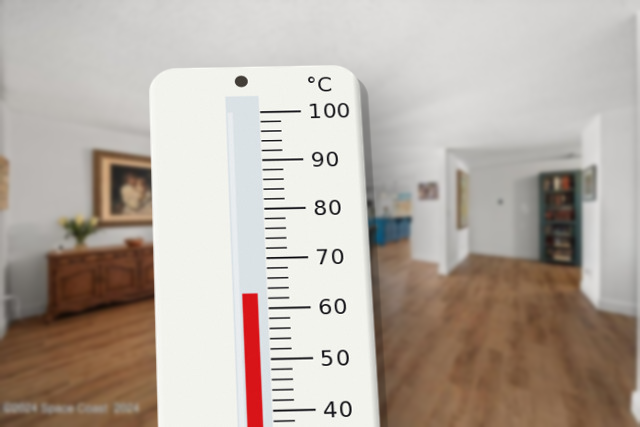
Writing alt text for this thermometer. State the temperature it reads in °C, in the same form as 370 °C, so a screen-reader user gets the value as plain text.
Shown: 63 °C
